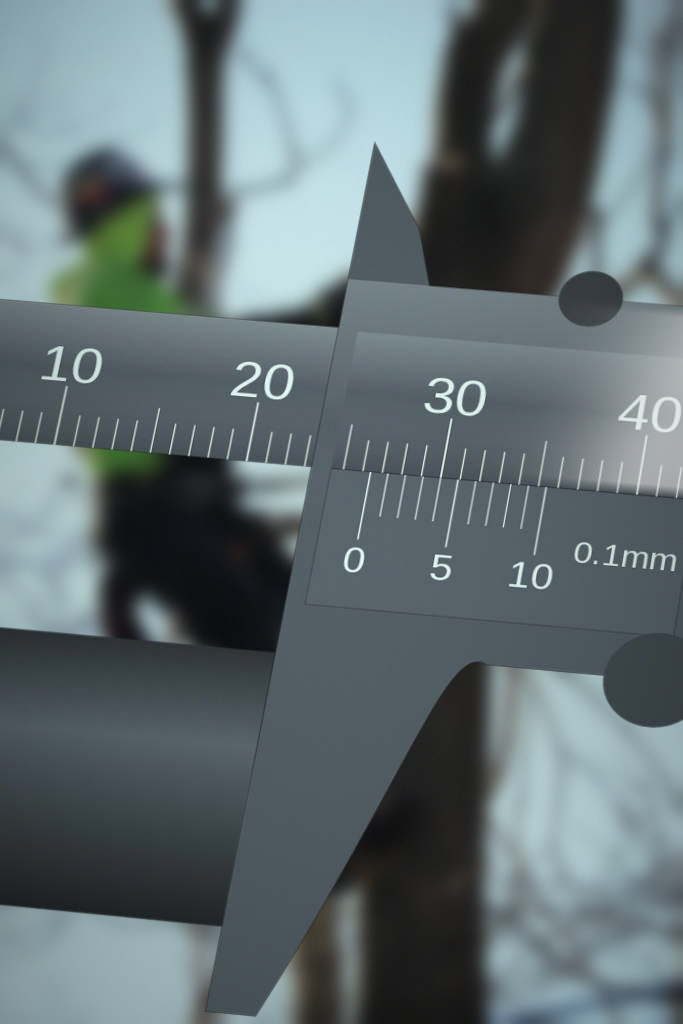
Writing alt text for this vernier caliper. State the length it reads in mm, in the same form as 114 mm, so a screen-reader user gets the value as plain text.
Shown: 26.4 mm
